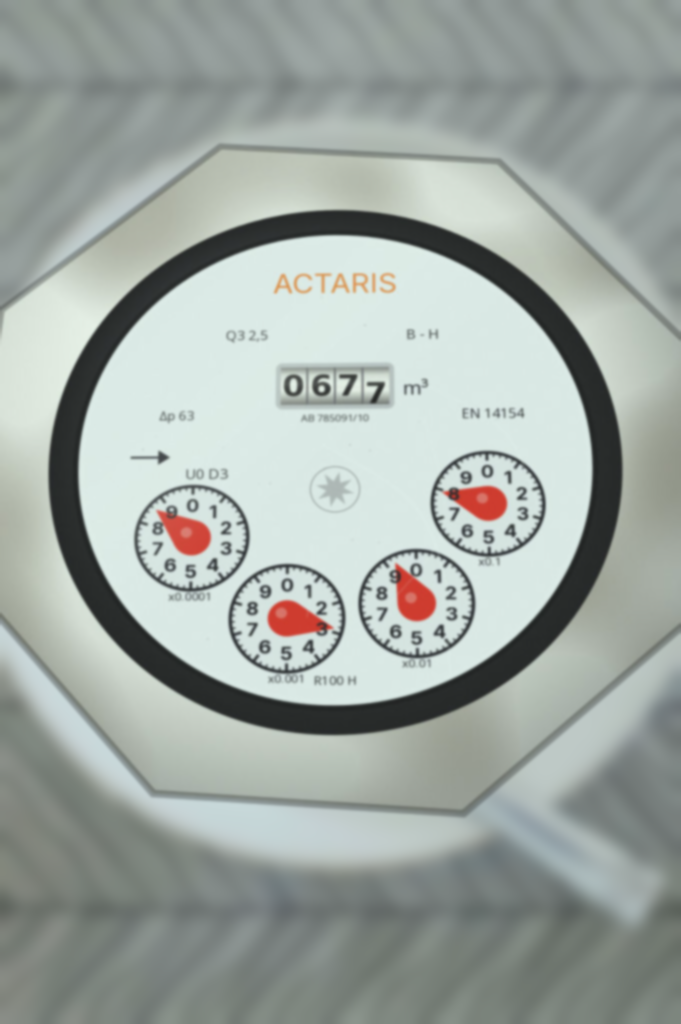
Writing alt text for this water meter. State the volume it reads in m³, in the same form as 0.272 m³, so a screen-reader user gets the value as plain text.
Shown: 676.7928 m³
